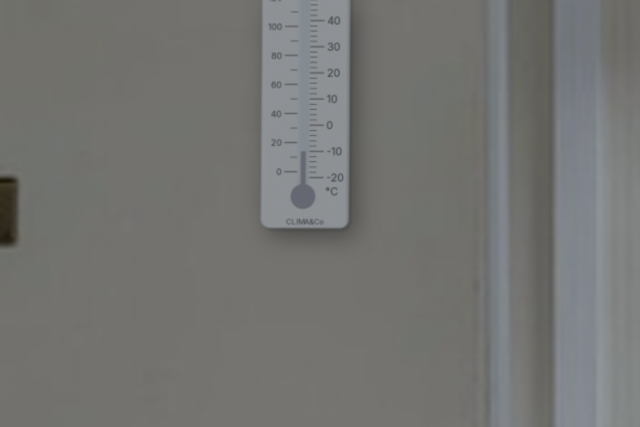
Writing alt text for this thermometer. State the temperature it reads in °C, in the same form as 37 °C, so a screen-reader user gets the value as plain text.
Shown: -10 °C
